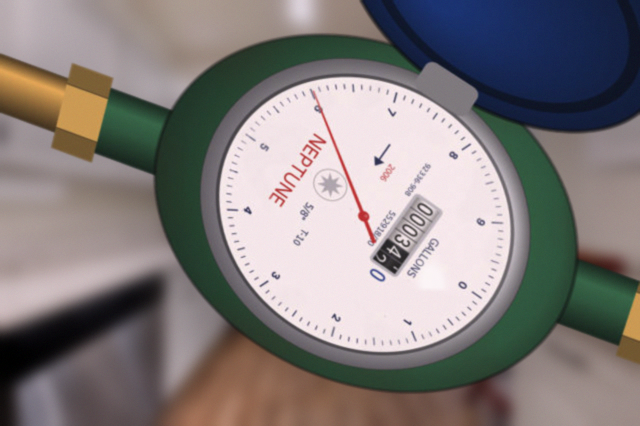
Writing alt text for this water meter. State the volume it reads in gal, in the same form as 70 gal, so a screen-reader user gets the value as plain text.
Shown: 3416.0 gal
